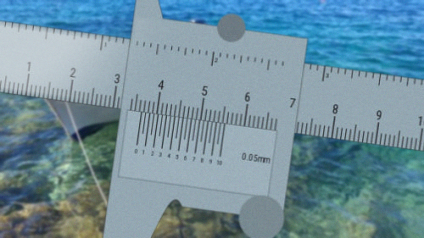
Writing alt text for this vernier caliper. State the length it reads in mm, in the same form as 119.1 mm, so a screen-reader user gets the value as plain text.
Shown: 36.5 mm
